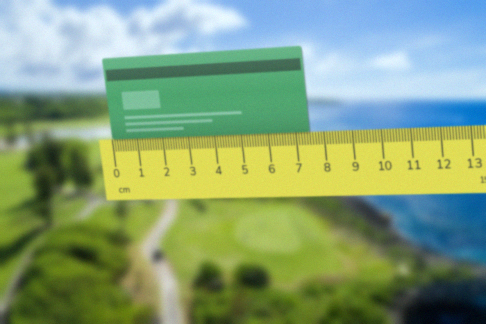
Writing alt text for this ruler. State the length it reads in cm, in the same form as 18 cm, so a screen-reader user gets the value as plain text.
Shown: 7.5 cm
